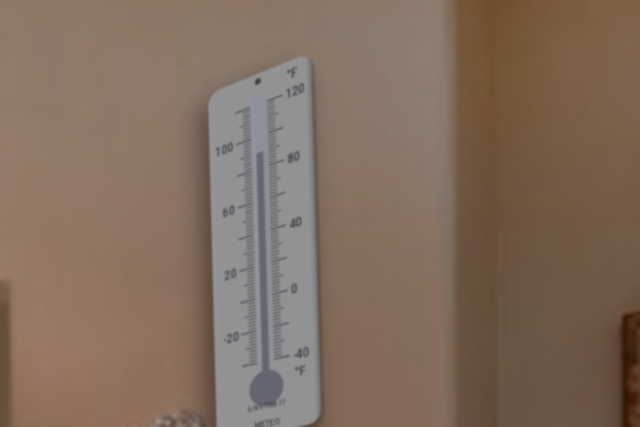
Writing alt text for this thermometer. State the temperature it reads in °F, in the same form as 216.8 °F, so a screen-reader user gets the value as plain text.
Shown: 90 °F
